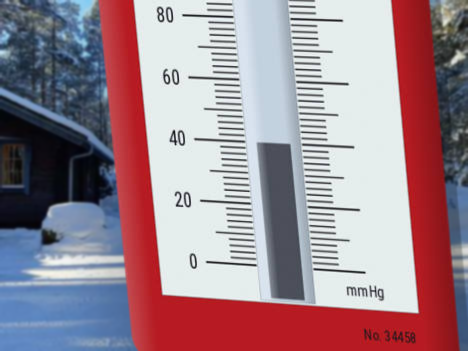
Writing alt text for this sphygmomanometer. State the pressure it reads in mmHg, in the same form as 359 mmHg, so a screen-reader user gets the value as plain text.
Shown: 40 mmHg
